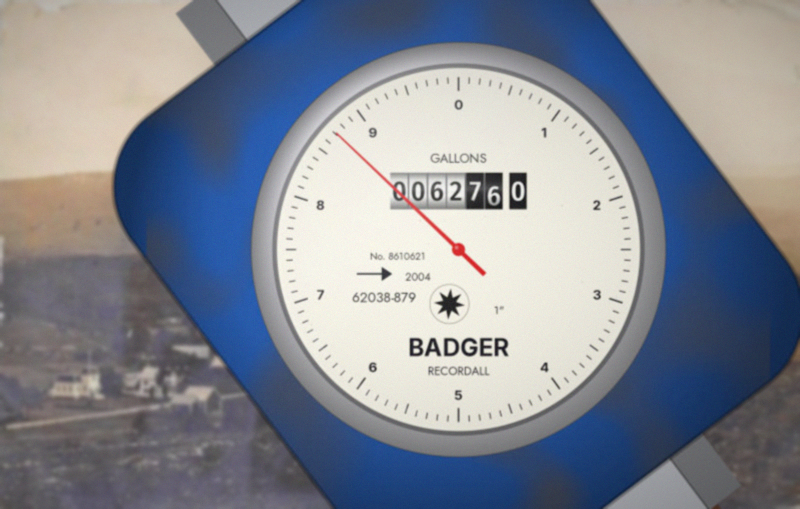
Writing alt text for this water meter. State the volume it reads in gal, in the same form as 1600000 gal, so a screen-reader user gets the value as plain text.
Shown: 62758.7 gal
